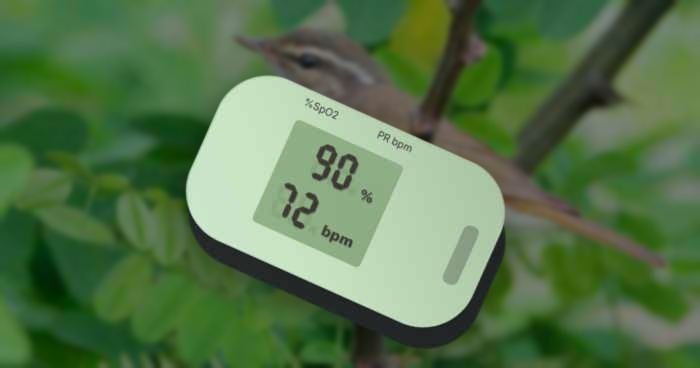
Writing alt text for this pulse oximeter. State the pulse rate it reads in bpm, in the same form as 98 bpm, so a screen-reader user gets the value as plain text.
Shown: 72 bpm
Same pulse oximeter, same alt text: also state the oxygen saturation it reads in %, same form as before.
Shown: 90 %
